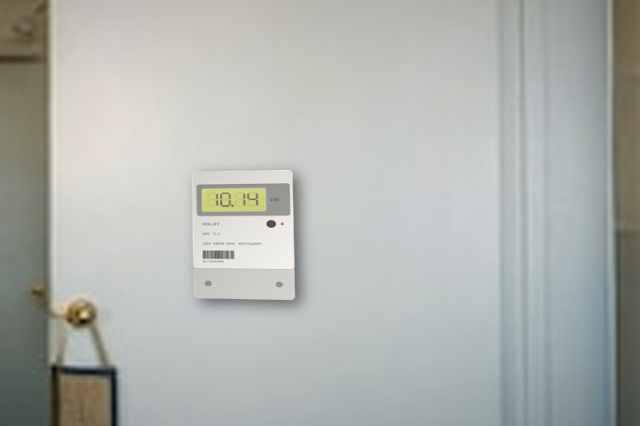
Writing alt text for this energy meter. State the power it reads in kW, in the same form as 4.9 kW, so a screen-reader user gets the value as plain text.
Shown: 10.14 kW
